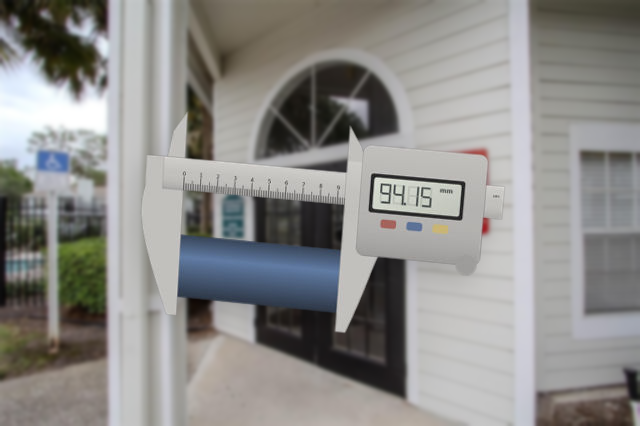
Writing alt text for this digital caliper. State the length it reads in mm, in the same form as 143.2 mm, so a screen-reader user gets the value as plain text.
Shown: 94.15 mm
